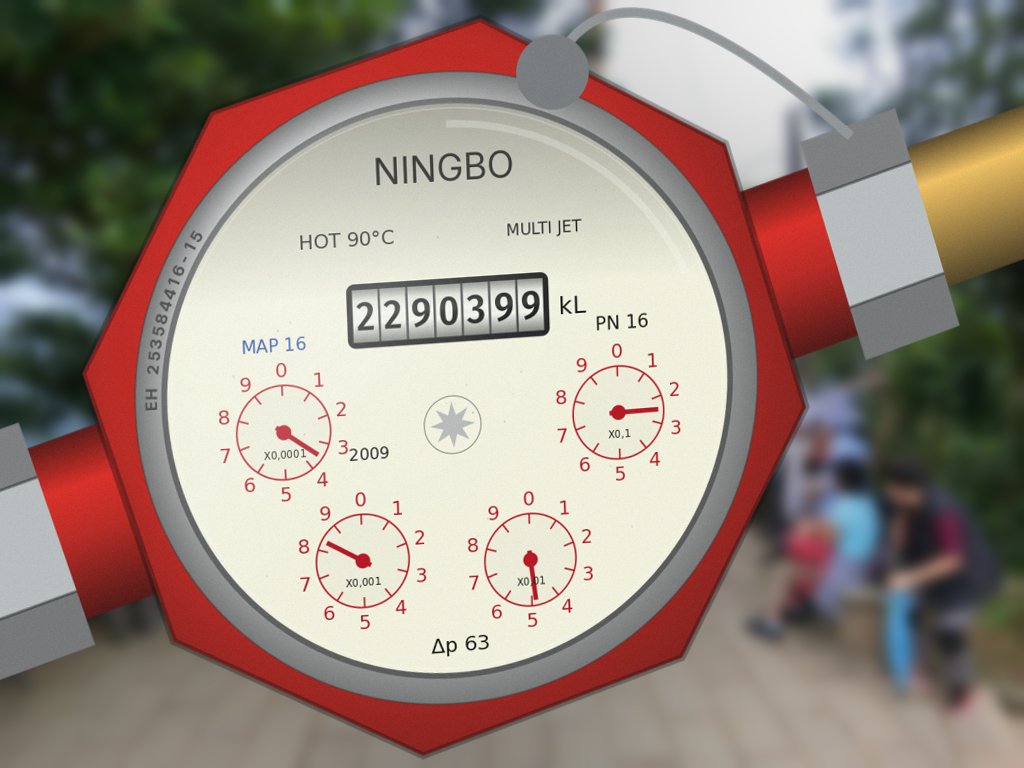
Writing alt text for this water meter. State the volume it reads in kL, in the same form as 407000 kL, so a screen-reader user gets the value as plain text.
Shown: 2290399.2483 kL
